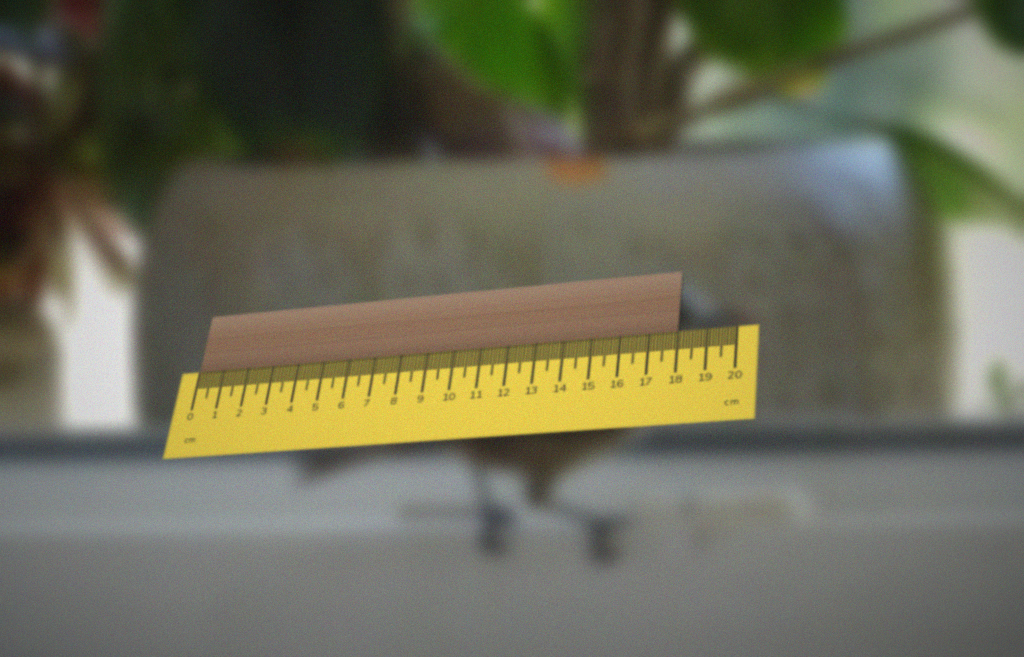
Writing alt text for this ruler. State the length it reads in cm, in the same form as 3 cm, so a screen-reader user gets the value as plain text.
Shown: 18 cm
